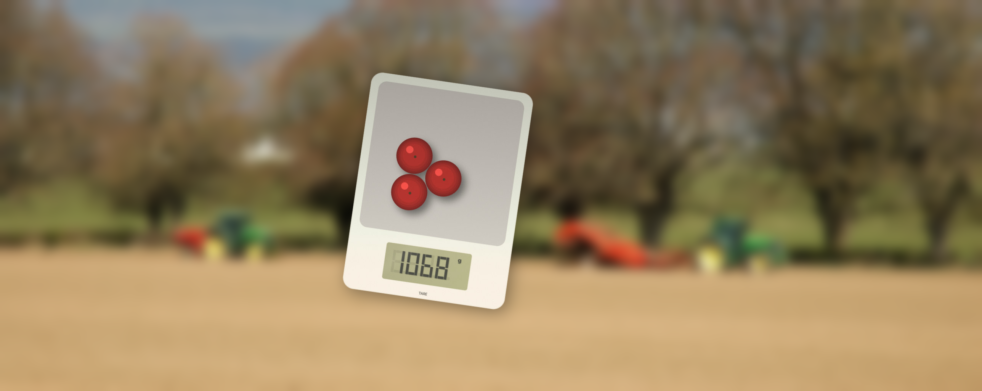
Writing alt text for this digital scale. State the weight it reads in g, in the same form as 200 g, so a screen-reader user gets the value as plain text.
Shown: 1068 g
